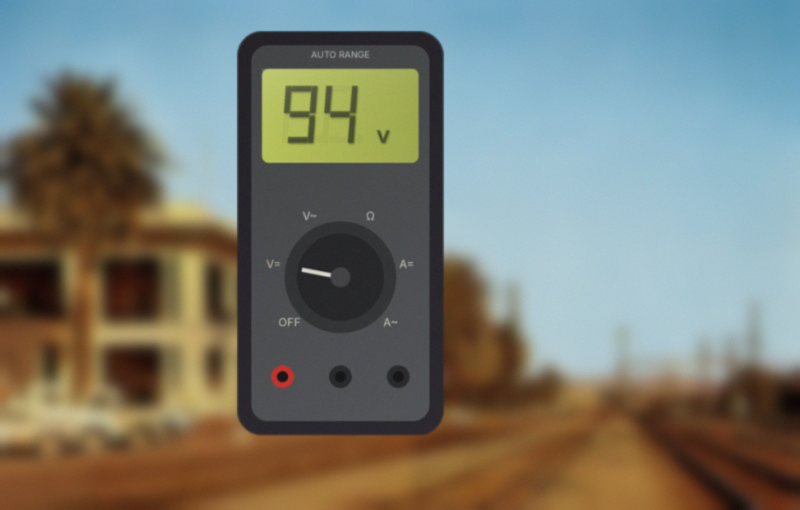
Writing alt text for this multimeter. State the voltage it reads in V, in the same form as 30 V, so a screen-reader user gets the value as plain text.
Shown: 94 V
